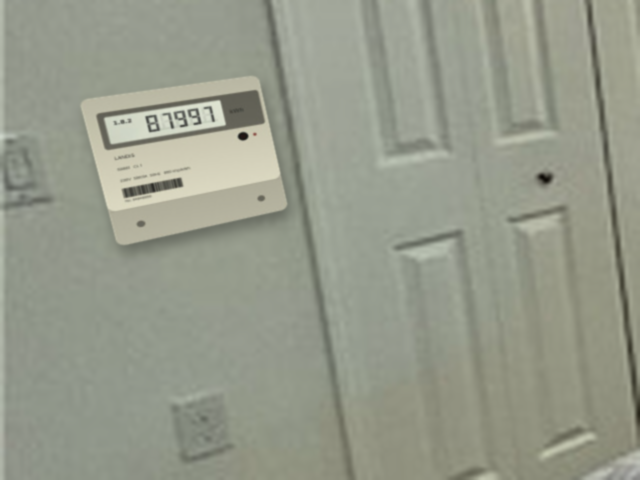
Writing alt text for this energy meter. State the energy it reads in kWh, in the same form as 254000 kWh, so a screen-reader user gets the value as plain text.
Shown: 87997 kWh
